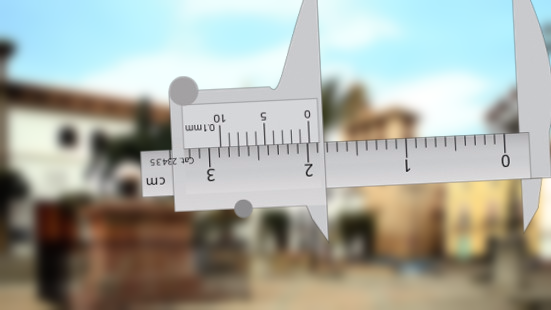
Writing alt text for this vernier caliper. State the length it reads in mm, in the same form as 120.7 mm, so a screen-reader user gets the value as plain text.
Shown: 19.8 mm
